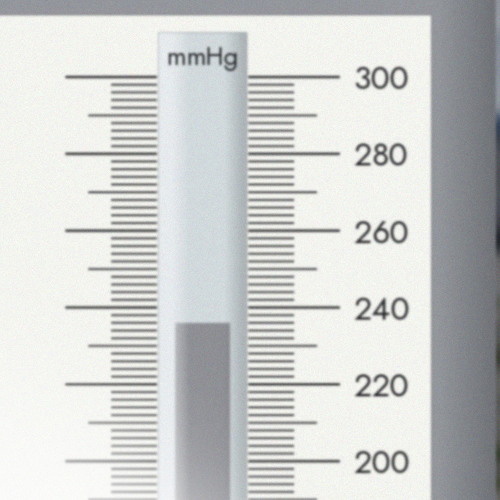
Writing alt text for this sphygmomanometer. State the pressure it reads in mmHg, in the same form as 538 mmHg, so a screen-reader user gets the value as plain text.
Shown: 236 mmHg
